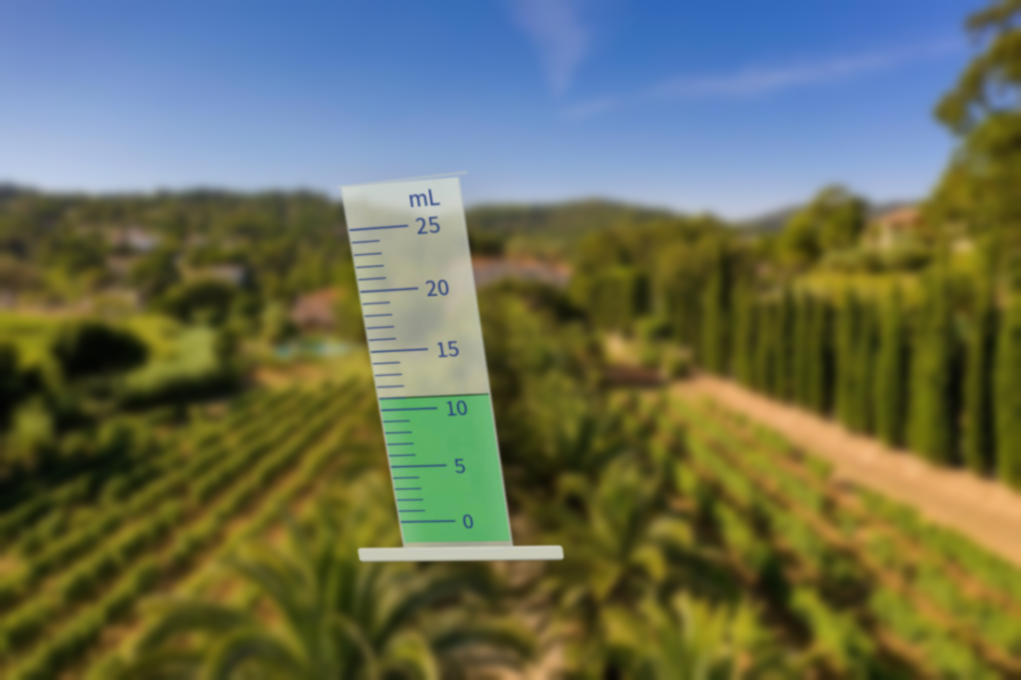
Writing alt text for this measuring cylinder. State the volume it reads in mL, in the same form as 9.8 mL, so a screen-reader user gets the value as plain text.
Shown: 11 mL
